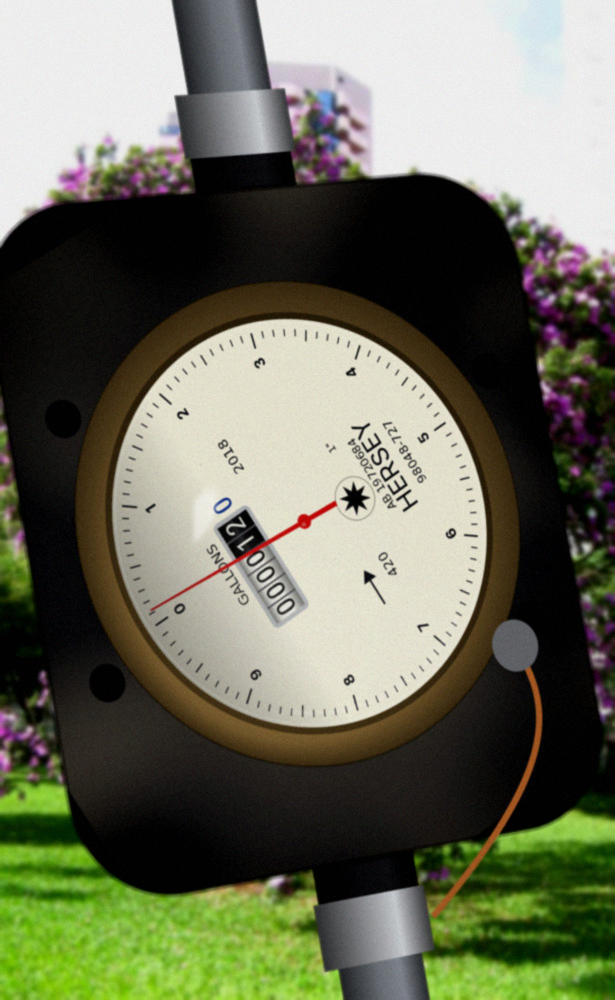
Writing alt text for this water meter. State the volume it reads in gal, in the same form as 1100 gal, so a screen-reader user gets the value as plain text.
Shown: 120.1 gal
